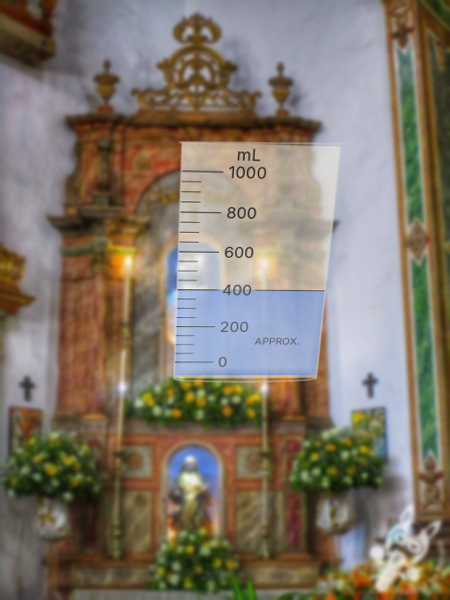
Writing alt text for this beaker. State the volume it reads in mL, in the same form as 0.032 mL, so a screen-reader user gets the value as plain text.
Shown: 400 mL
